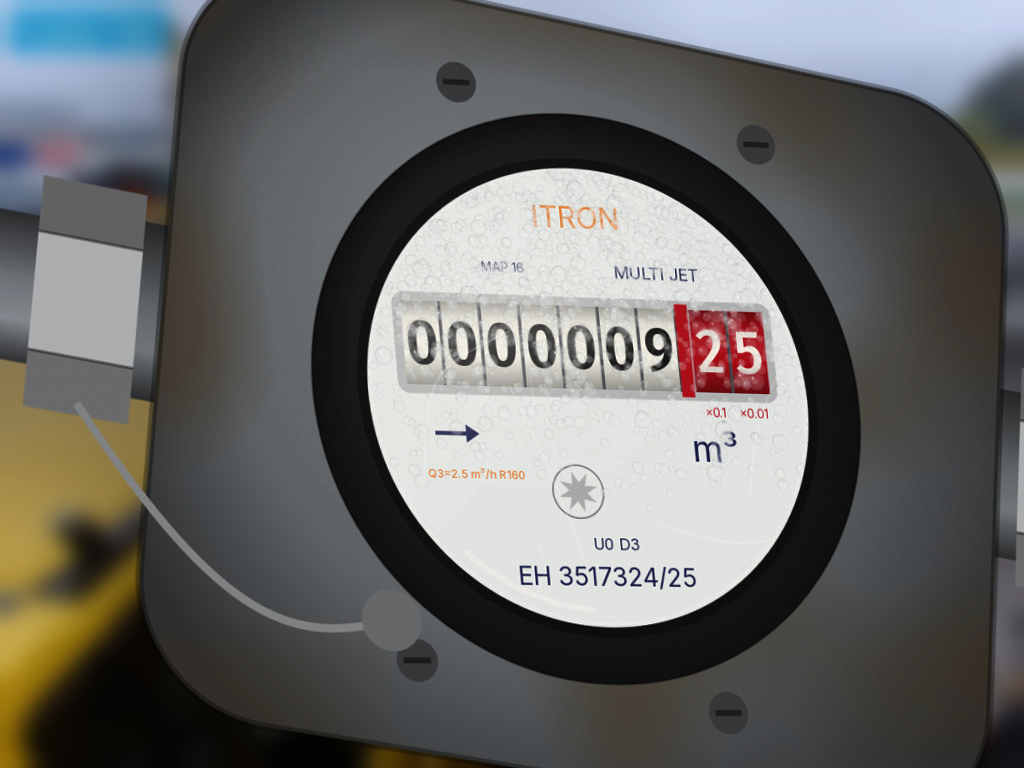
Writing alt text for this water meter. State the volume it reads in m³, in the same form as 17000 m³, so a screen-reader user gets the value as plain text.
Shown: 9.25 m³
